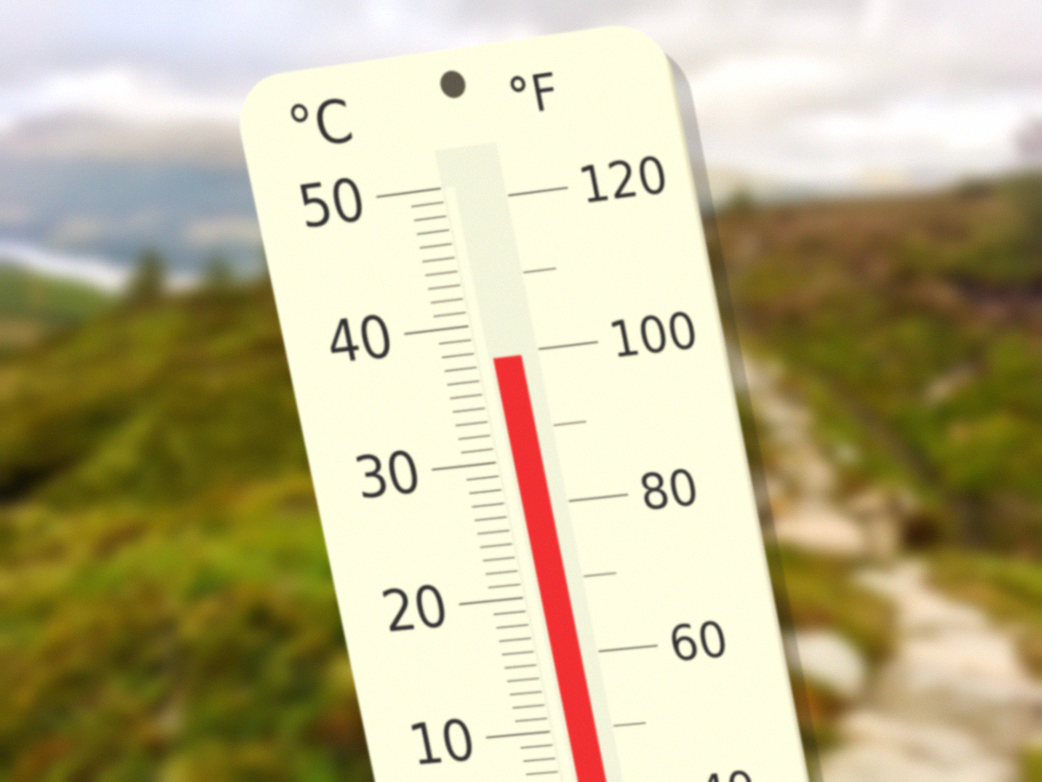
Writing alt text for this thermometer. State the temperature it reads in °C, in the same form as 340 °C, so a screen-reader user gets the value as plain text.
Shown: 37.5 °C
